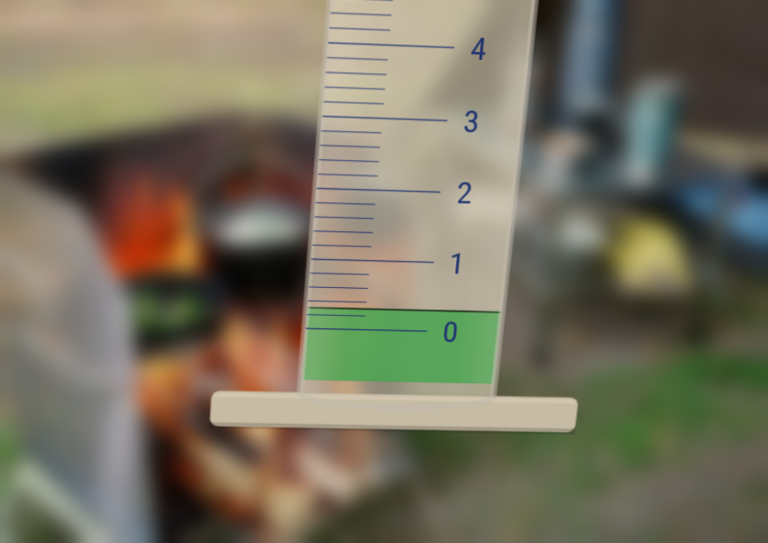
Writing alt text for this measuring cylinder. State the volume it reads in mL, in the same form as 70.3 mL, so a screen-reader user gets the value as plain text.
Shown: 0.3 mL
